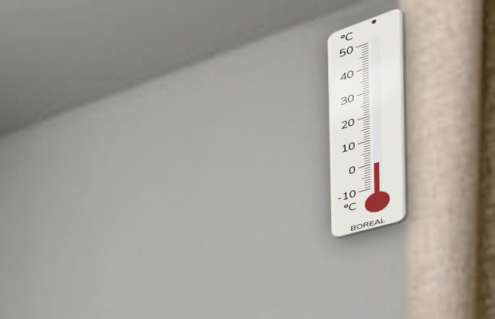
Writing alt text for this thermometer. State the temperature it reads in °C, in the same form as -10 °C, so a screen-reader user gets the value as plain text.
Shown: 0 °C
